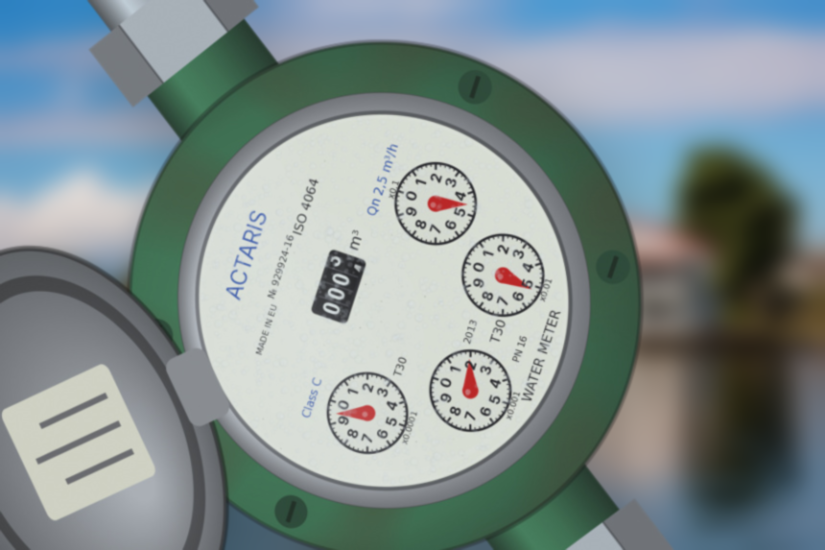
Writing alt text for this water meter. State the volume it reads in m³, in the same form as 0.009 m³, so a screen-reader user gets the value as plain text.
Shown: 3.4519 m³
